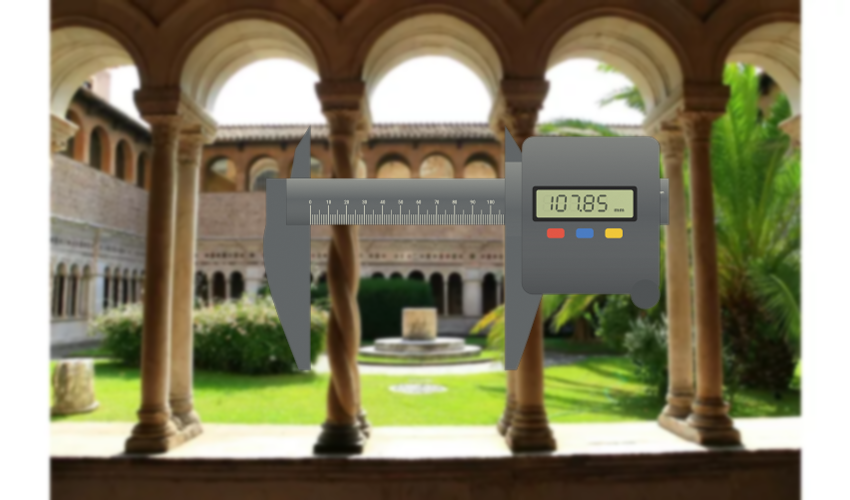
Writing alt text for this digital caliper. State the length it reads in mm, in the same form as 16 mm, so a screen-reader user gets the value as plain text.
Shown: 107.85 mm
